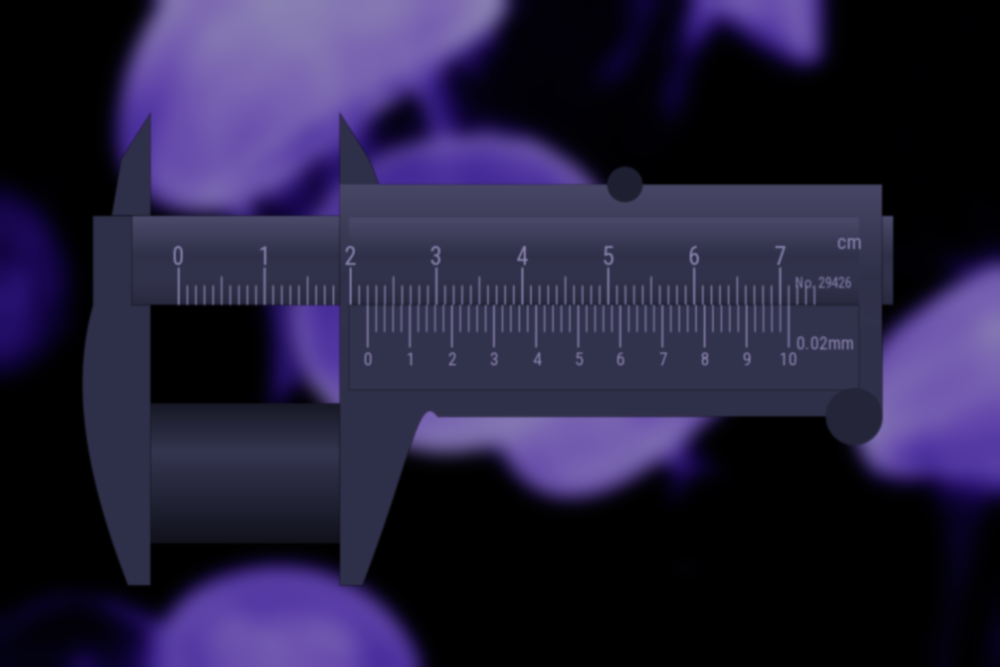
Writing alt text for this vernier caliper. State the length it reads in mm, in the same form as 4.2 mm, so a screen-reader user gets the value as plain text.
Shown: 22.0 mm
